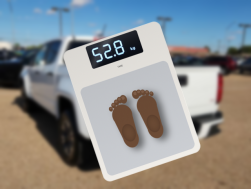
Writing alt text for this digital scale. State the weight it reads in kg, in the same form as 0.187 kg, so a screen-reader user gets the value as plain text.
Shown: 52.8 kg
